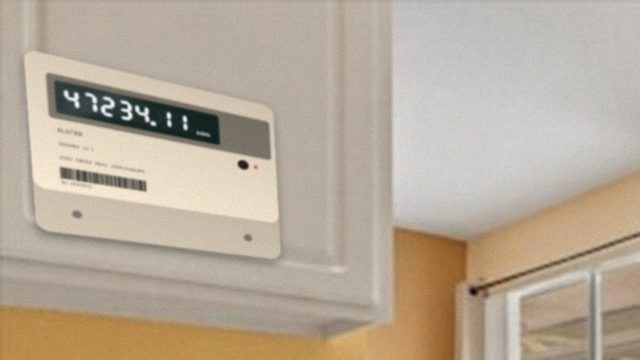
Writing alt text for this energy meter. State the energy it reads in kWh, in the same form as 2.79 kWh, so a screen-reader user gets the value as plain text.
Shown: 47234.11 kWh
